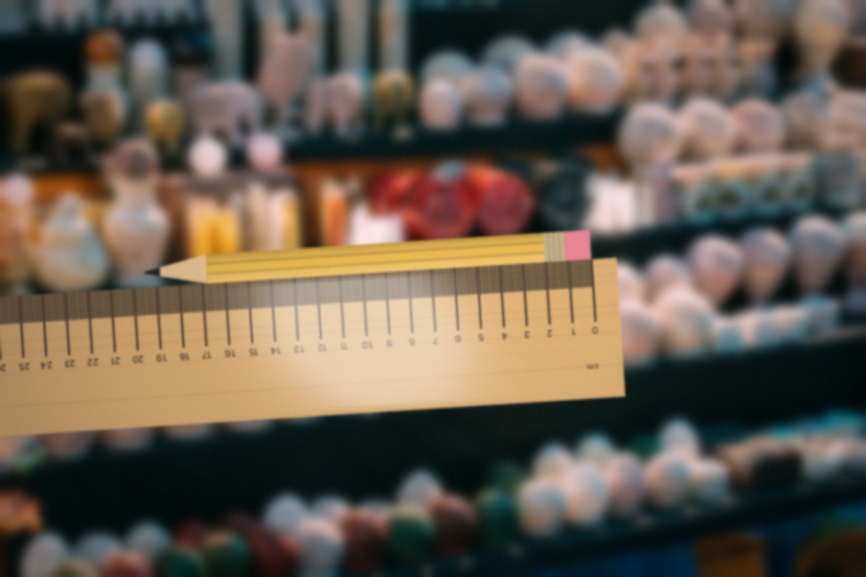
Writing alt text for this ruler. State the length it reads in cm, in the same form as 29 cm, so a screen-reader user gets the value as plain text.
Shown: 19.5 cm
